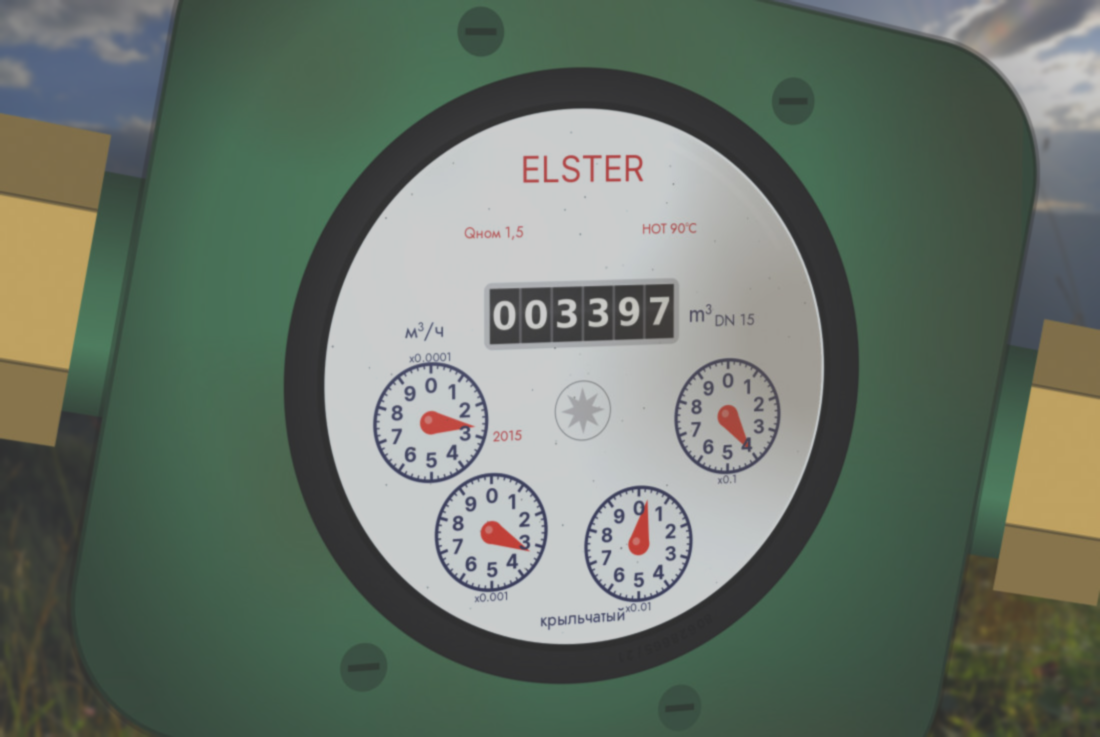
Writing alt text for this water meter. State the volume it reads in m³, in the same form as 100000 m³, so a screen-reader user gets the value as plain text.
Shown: 3397.4032 m³
